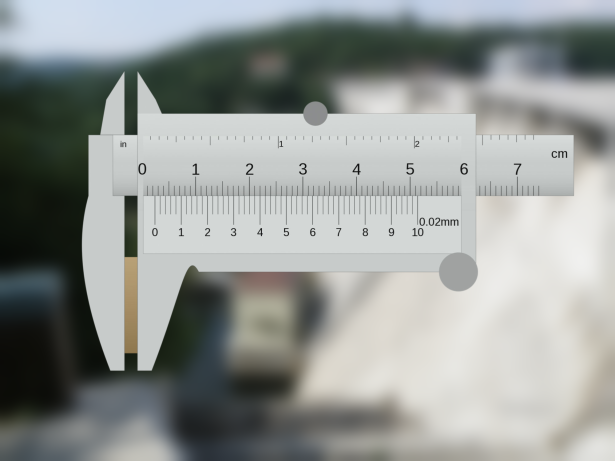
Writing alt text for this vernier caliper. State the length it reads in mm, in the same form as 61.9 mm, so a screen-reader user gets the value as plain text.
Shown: 2.4 mm
